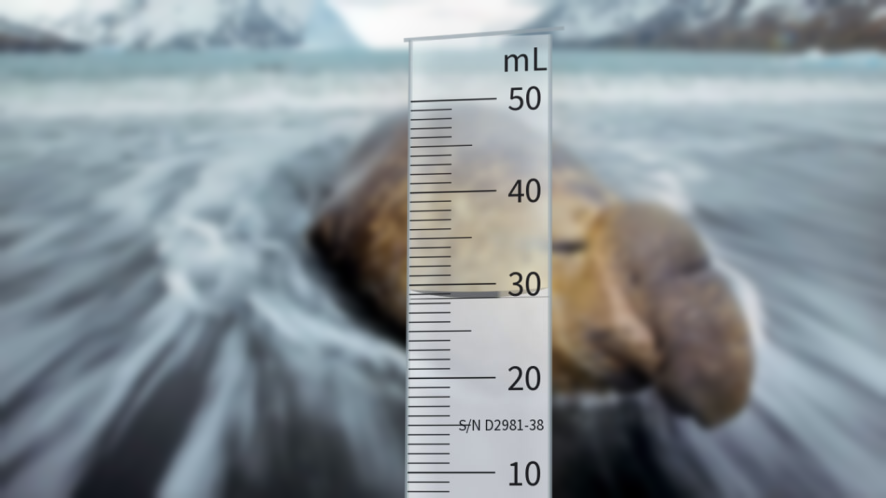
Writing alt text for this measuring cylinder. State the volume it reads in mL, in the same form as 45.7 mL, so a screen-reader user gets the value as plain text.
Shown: 28.5 mL
